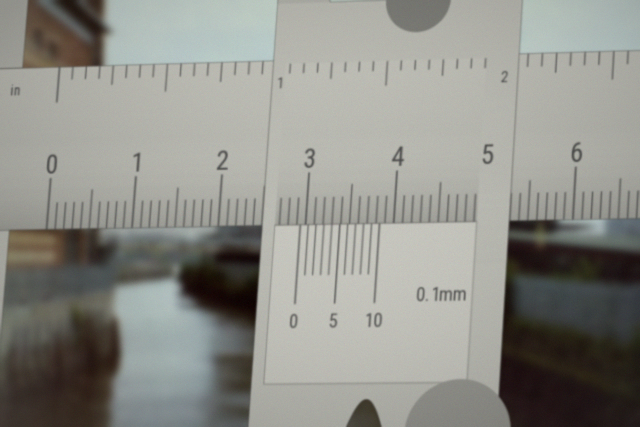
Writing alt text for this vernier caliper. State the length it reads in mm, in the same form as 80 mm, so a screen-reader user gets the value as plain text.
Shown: 29.4 mm
